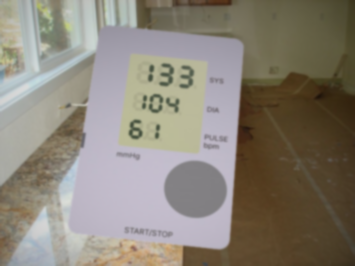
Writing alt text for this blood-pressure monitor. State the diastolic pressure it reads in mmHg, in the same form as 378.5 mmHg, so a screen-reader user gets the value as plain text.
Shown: 104 mmHg
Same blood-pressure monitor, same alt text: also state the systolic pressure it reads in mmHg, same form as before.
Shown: 133 mmHg
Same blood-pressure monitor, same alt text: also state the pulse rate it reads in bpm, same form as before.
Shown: 61 bpm
